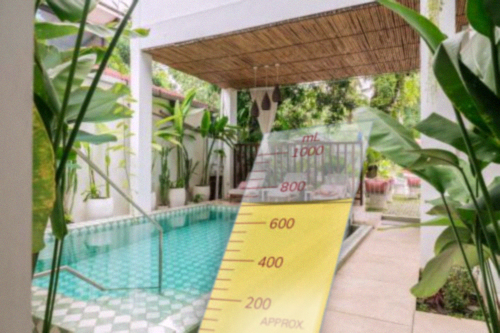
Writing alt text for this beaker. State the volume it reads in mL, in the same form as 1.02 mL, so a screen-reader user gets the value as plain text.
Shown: 700 mL
